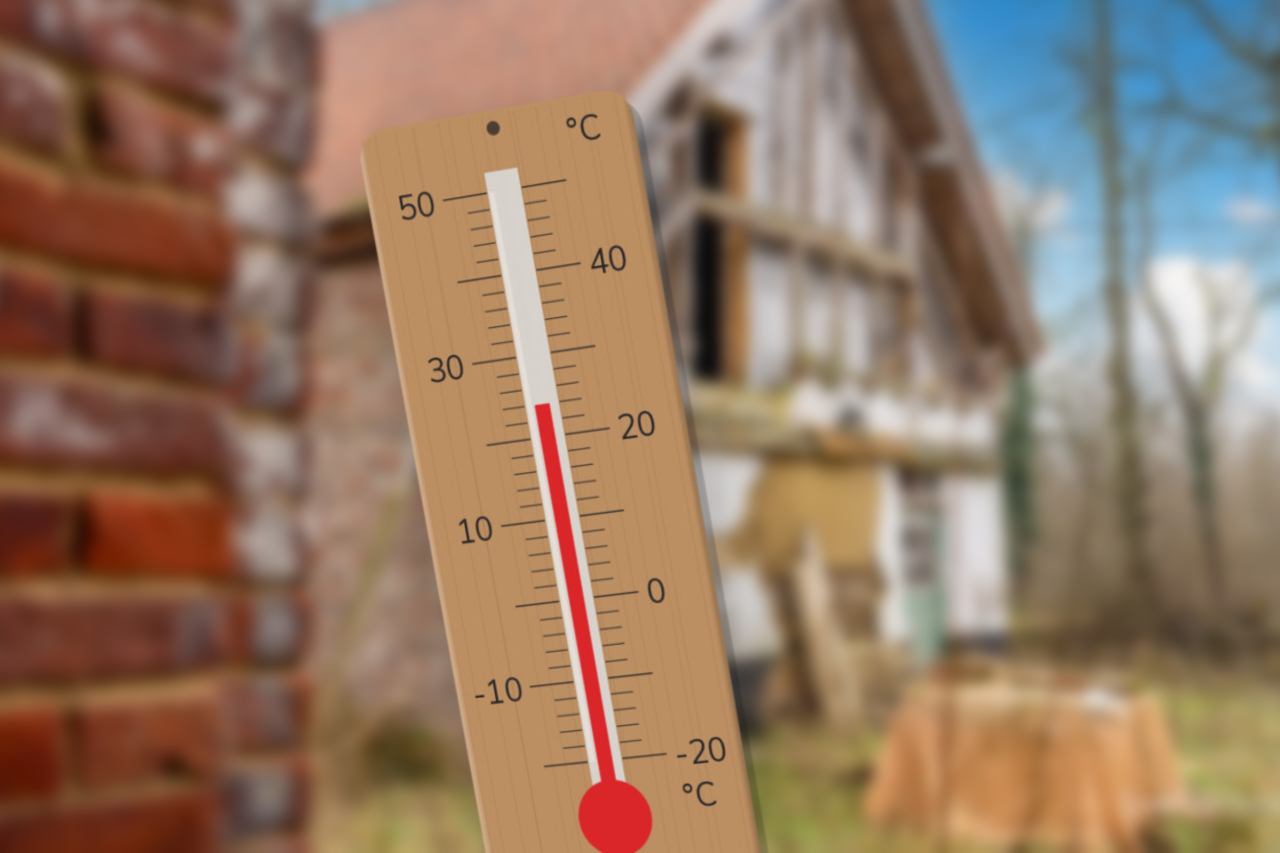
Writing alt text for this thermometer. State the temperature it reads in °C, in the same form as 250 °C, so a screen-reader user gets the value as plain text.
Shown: 24 °C
